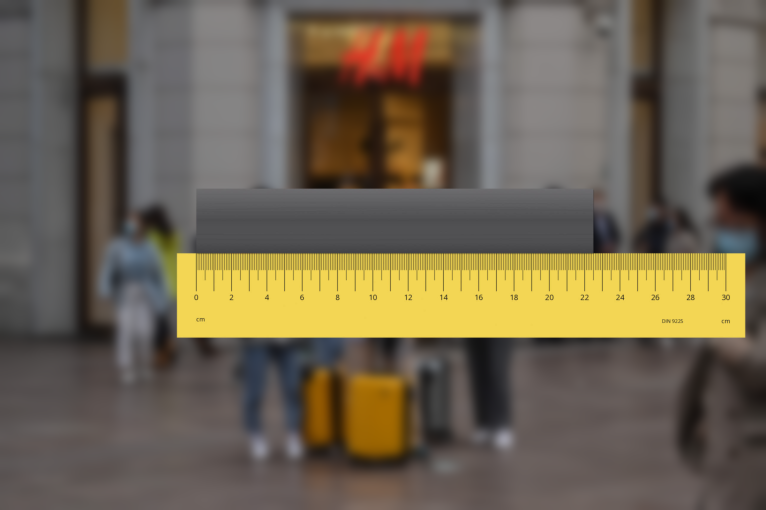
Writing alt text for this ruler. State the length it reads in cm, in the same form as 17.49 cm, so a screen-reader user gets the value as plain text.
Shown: 22.5 cm
